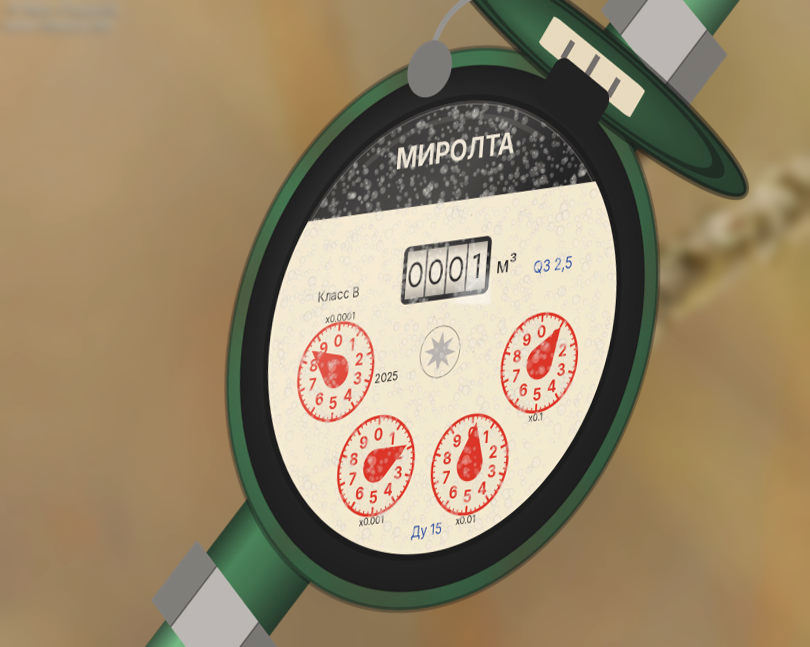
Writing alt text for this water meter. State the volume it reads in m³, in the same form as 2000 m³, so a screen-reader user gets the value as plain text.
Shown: 1.1018 m³
